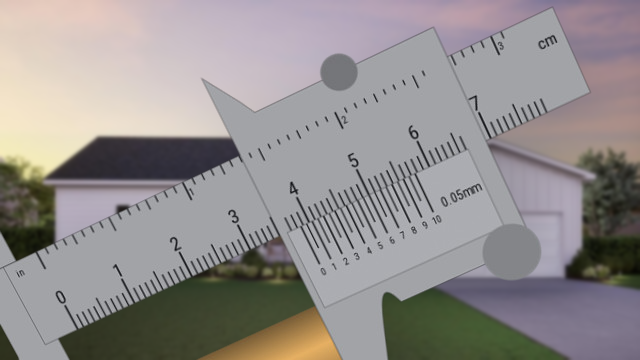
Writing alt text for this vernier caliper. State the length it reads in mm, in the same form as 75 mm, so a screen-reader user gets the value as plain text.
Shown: 38.6 mm
